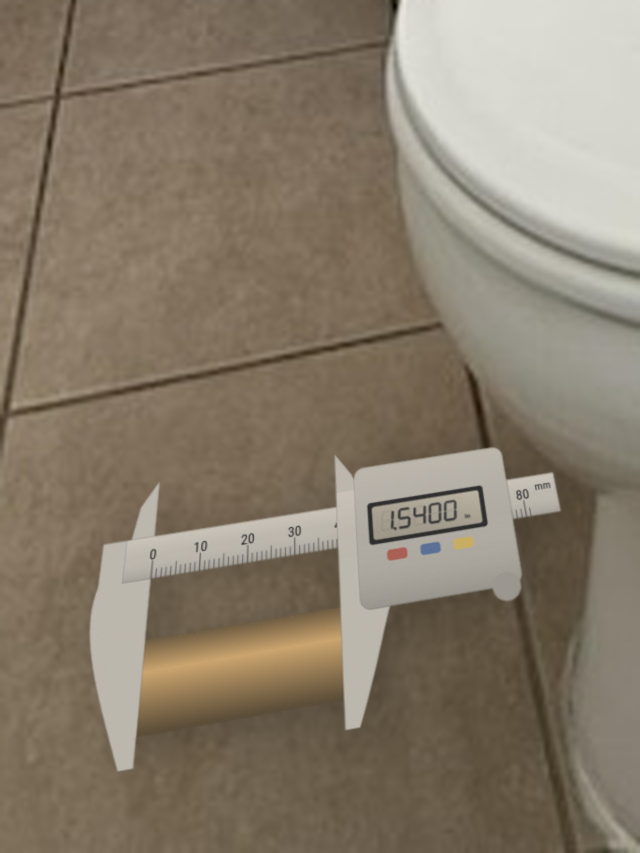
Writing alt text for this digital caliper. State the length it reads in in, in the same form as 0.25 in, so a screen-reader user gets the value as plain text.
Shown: 1.5400 in
